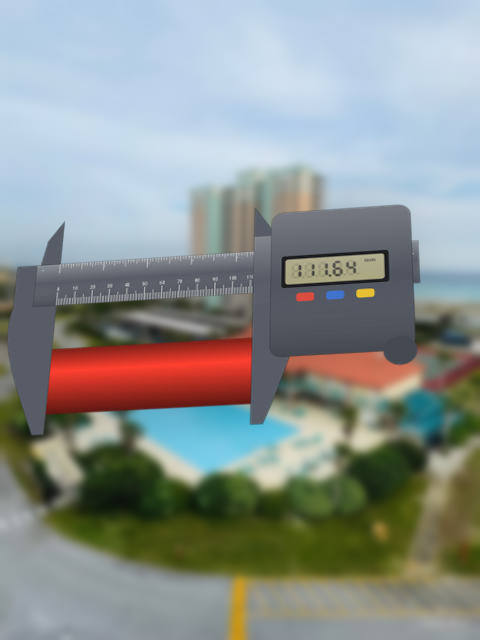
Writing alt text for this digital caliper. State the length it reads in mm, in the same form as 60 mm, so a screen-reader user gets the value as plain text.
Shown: 111.64 mm
